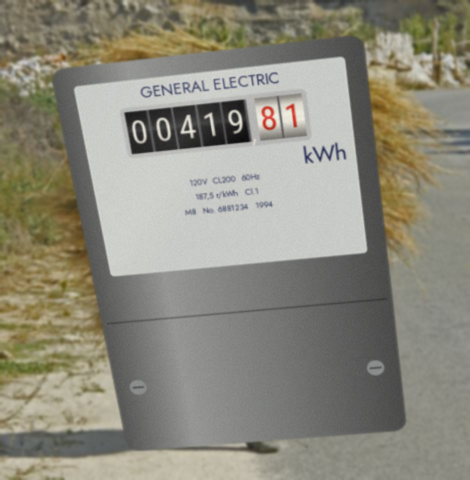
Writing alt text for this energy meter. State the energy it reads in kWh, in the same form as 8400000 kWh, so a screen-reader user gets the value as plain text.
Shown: 419.81 kWh
